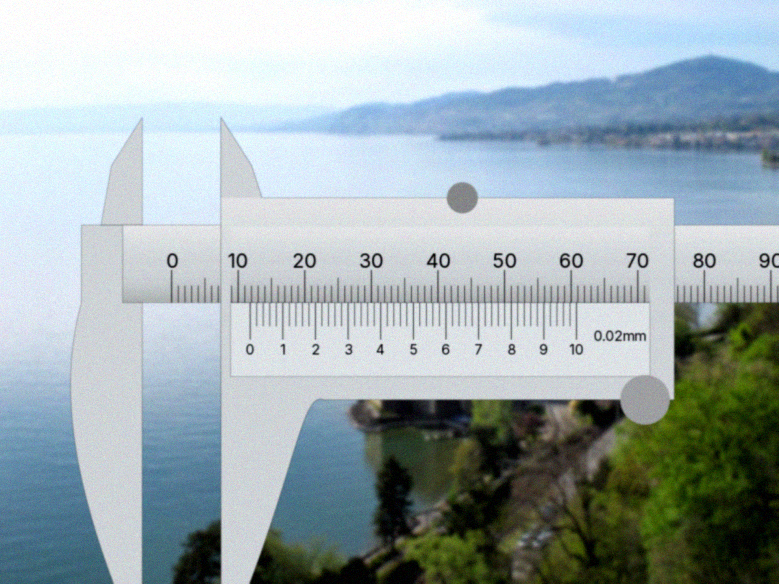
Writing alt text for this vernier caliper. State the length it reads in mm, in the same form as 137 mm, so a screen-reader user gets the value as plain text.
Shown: 11.8 mm
